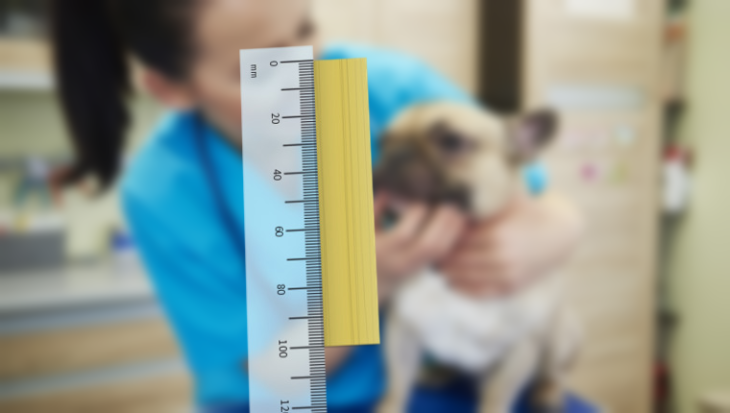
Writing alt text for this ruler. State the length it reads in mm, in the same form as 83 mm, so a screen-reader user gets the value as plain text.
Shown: 100 mm
